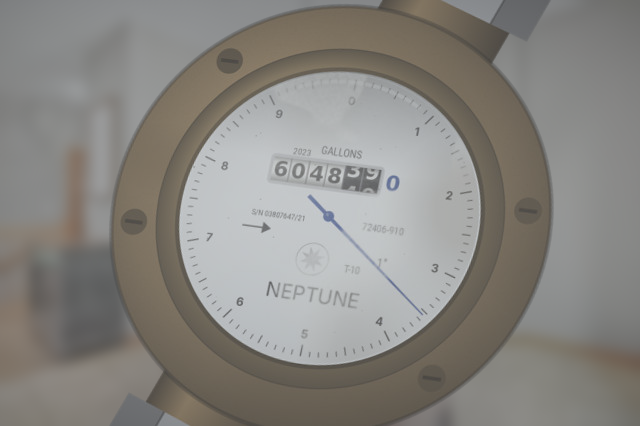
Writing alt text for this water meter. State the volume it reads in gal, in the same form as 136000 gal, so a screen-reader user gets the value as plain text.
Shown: 6048393.5 gal
